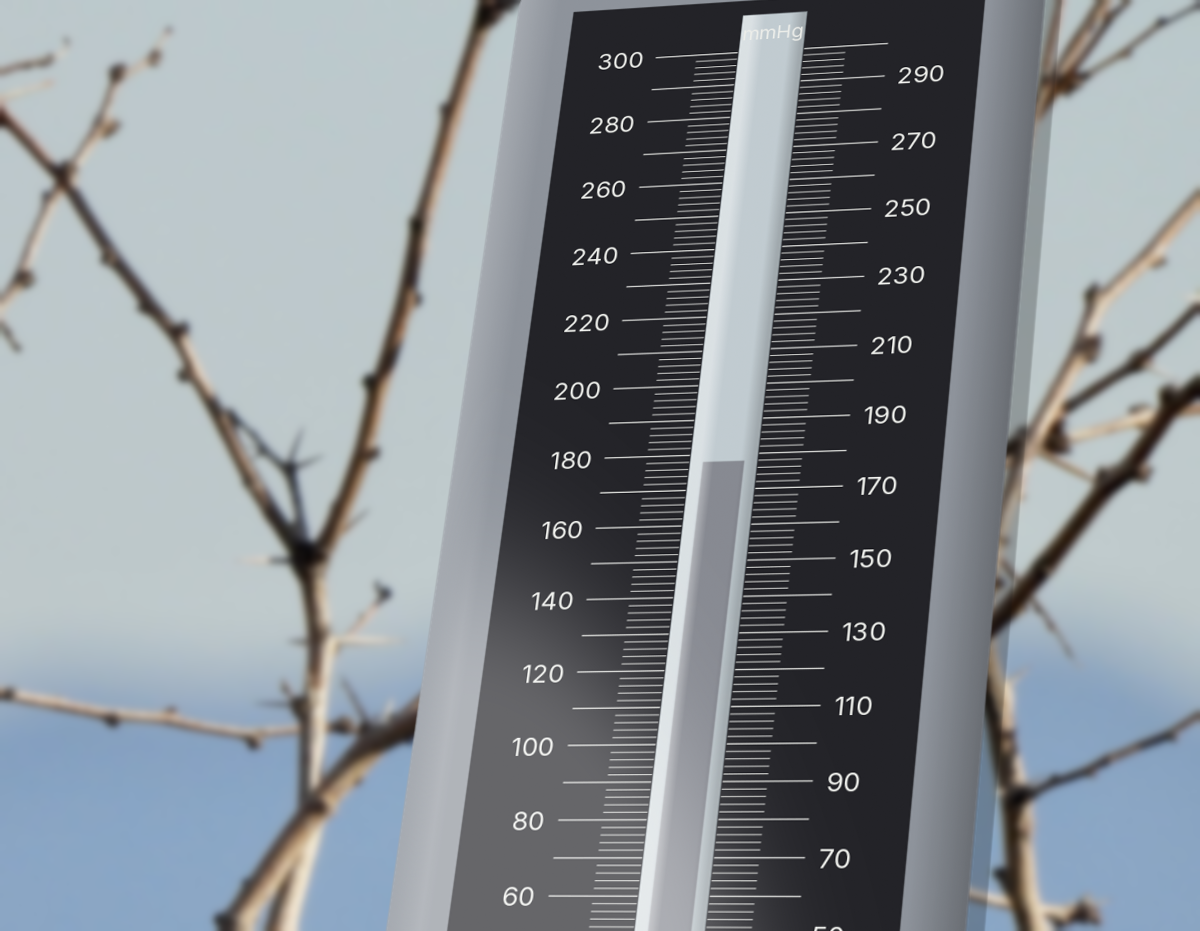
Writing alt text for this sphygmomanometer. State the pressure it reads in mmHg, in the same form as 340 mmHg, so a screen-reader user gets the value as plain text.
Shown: 178 mmHg
